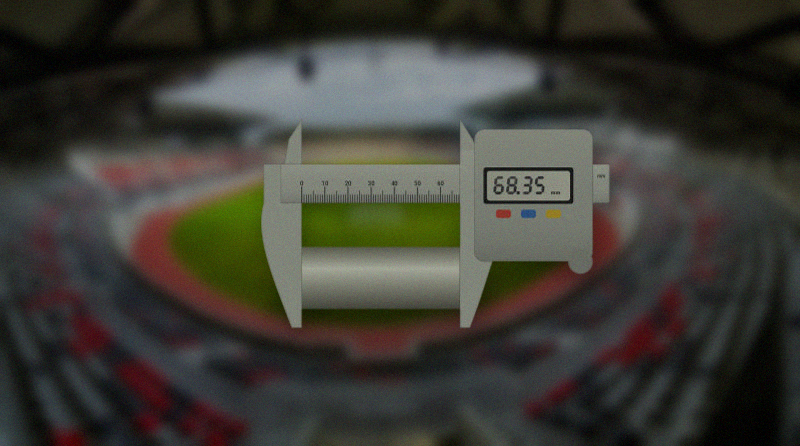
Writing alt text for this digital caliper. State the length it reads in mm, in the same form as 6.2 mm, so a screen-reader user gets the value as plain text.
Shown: 68.35 mm
